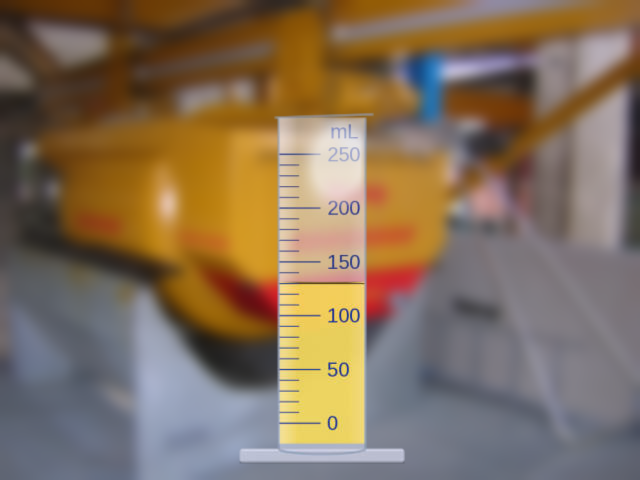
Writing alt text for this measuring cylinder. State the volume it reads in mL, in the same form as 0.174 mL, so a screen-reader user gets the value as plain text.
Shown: 130 mL
